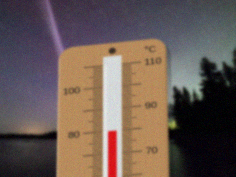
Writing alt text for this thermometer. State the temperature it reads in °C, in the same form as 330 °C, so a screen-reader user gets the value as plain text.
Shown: 80 °C
